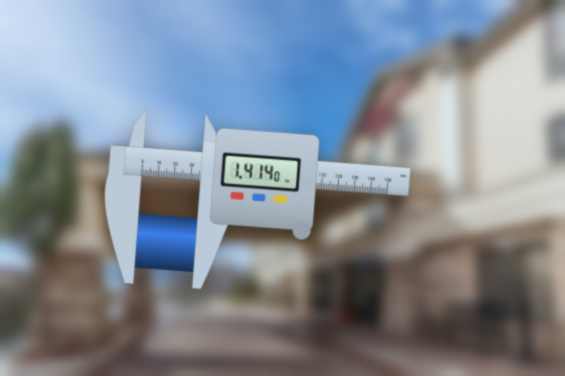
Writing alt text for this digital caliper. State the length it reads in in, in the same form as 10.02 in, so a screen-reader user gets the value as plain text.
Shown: 1.4140 in
